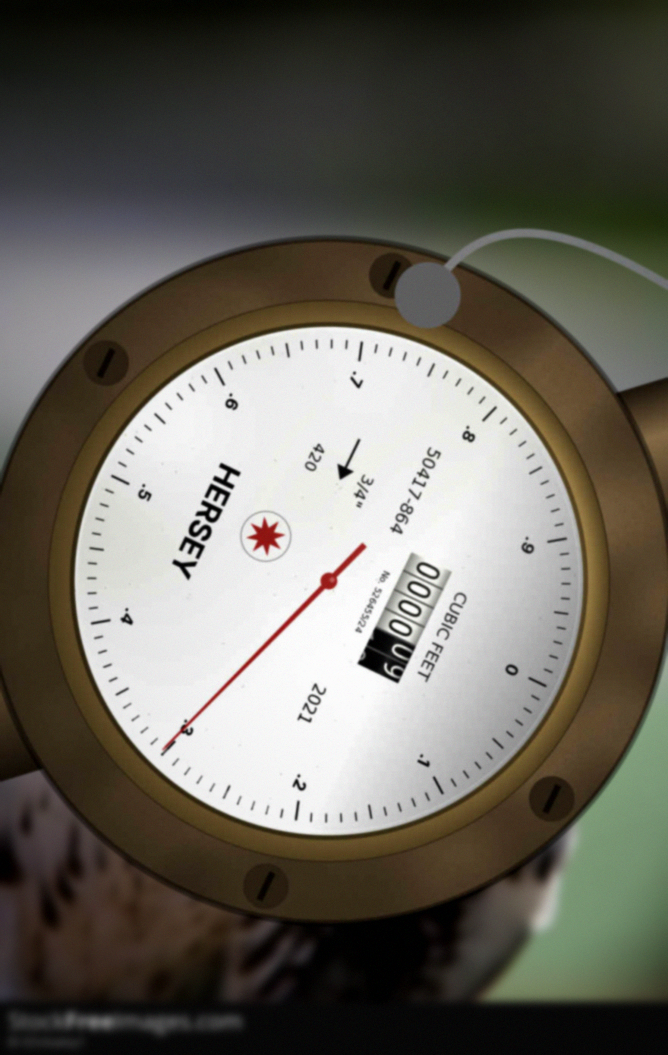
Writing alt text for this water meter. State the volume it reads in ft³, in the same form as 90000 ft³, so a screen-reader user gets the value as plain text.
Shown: 9.30 ft³
